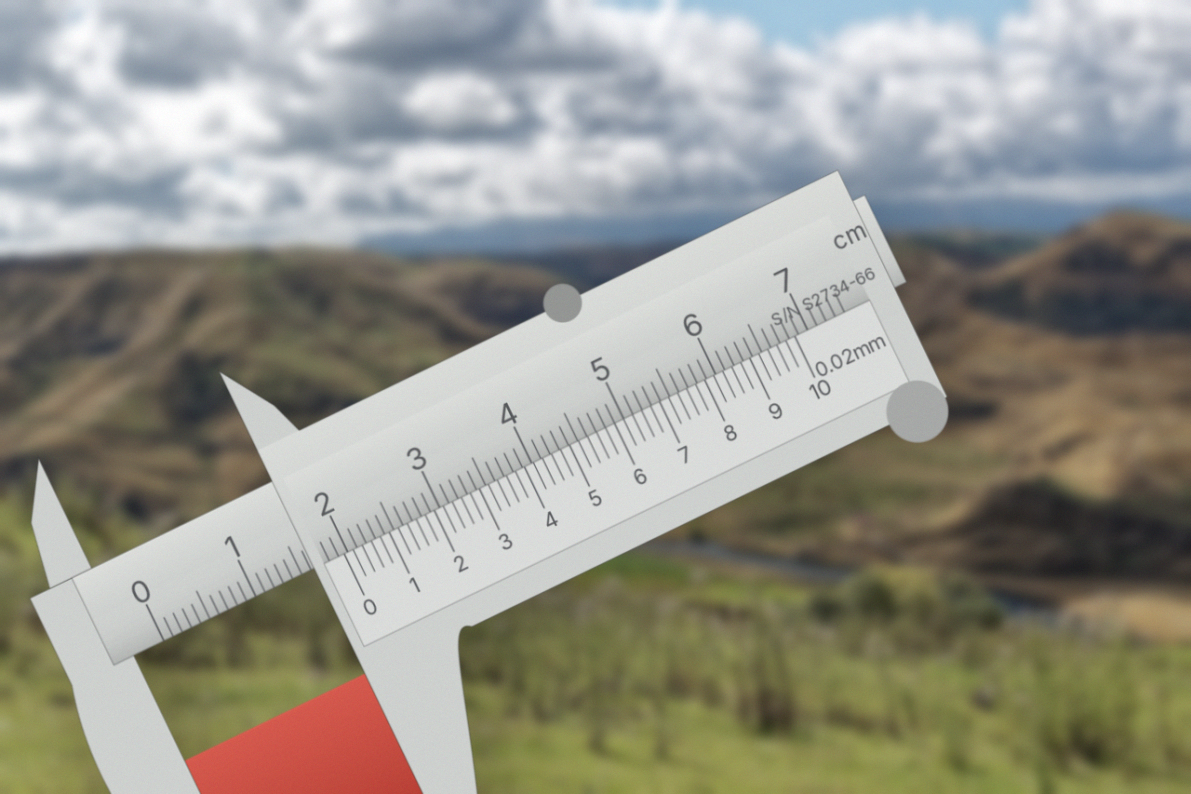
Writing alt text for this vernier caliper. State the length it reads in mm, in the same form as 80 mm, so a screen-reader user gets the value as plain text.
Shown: 19.6 mm
